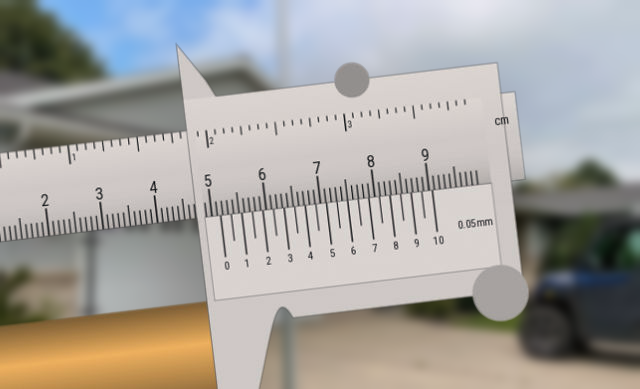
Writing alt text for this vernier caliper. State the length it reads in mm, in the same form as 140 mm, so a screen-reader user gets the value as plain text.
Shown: 51.6 mm
